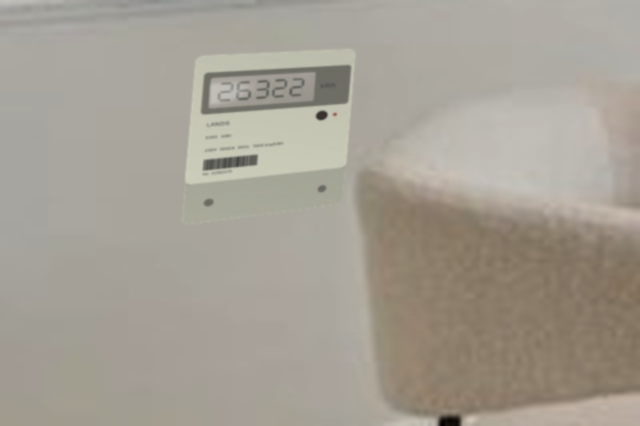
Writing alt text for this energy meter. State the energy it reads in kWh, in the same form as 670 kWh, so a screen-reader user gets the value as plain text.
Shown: 26322 kWh
